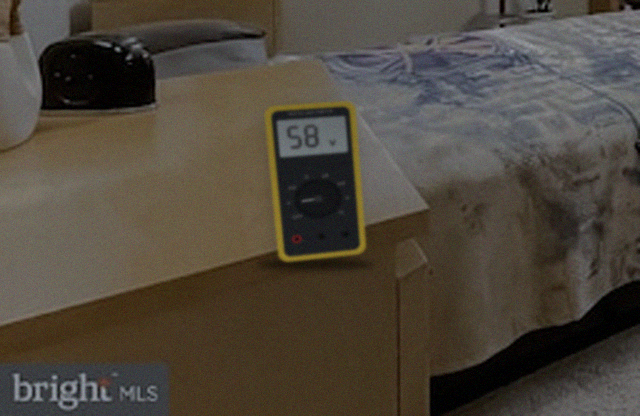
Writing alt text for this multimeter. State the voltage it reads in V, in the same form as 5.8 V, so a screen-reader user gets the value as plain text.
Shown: 58 V
